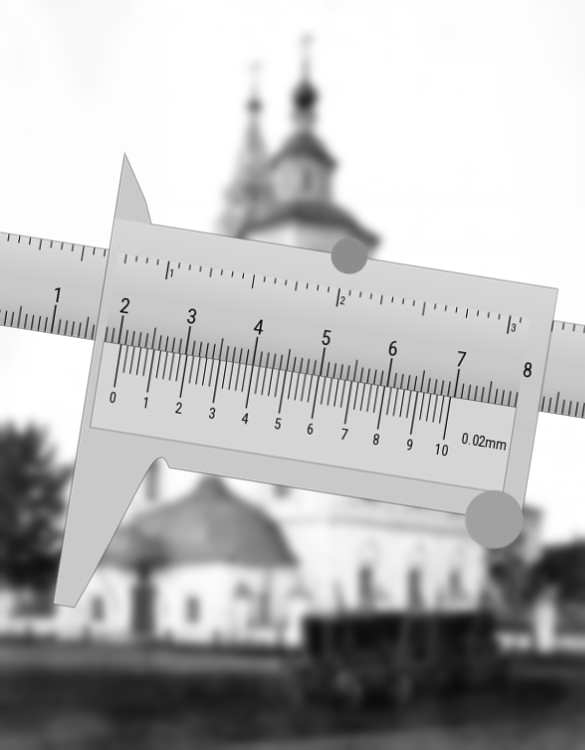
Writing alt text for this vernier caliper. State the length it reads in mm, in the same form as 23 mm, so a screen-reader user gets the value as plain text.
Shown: 20.4 mm
